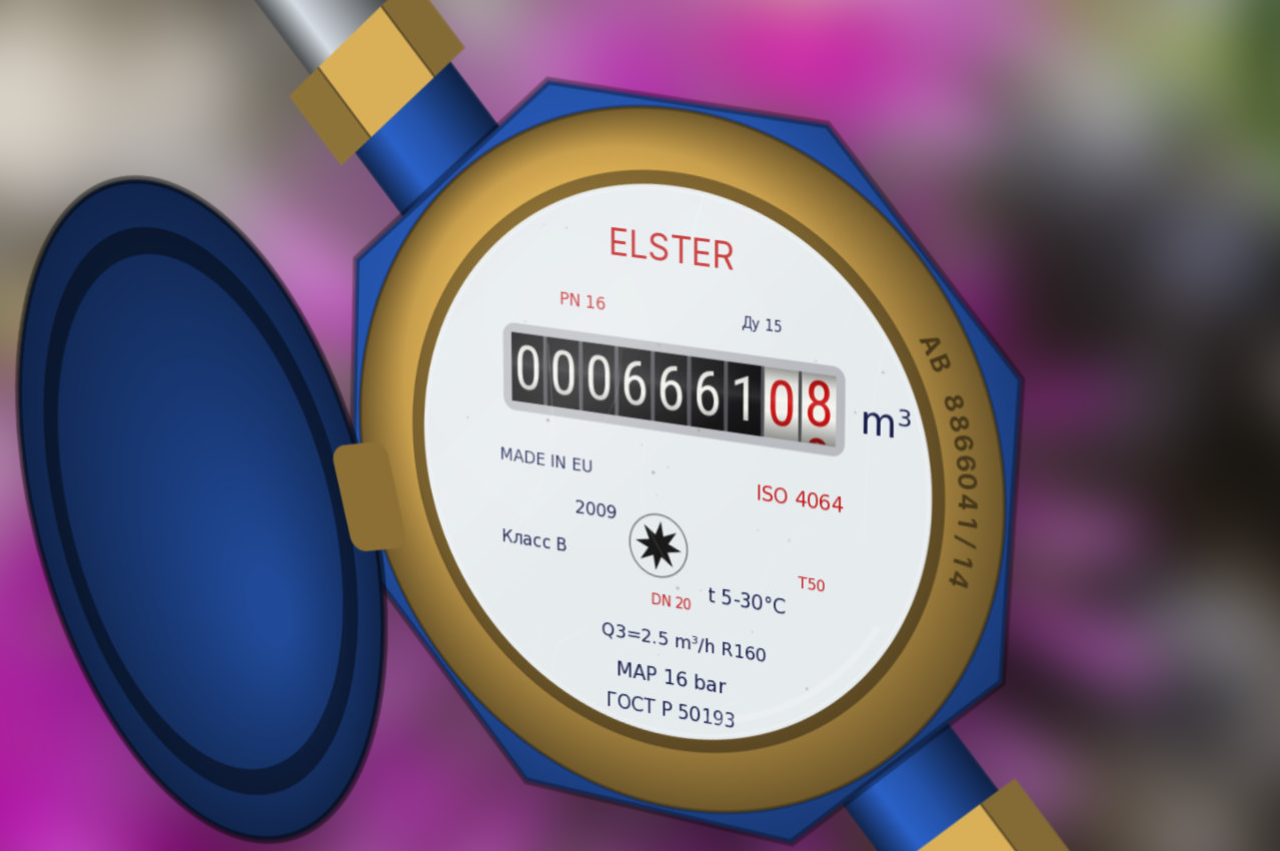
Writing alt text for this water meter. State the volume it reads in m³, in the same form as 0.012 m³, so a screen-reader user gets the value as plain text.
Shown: 6661.08 m³
